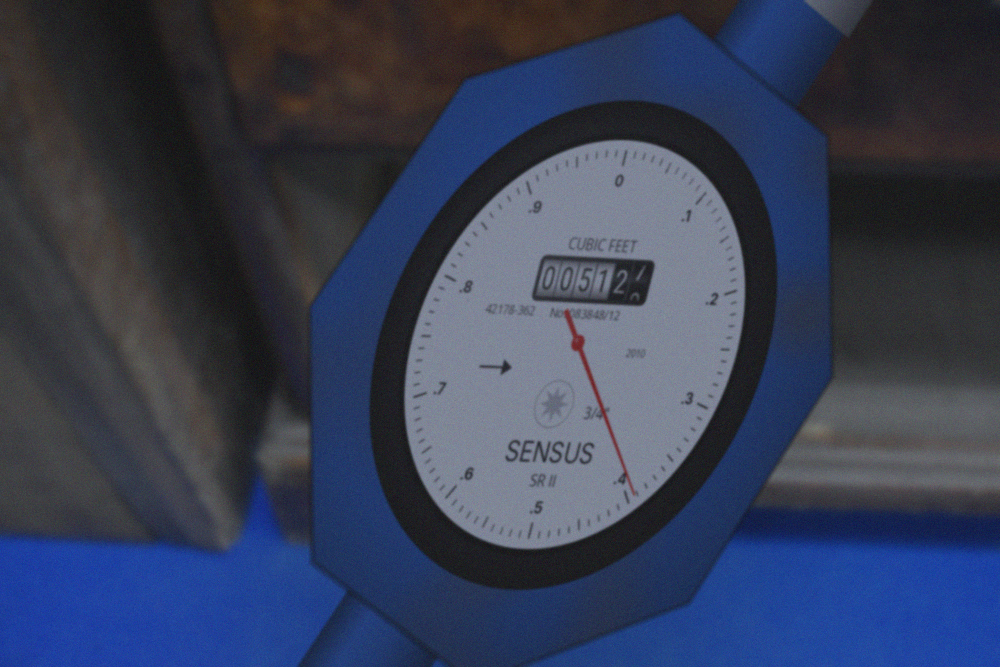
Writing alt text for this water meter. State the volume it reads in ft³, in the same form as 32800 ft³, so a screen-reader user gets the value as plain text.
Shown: 5127.39 ft³
